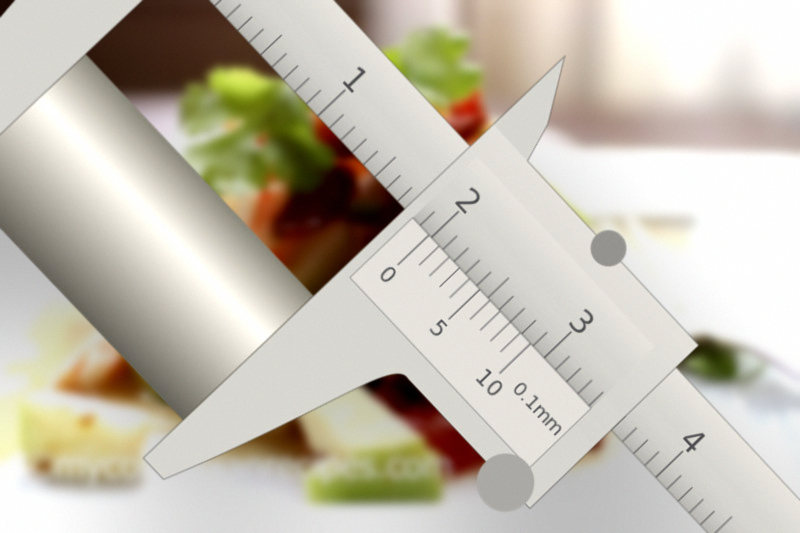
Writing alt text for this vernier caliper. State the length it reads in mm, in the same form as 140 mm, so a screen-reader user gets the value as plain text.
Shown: 19.8 mm
